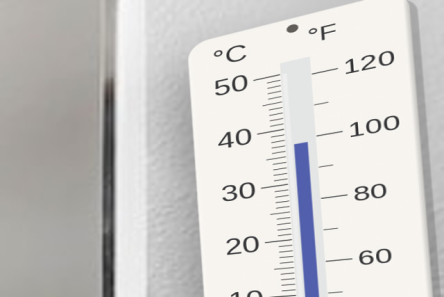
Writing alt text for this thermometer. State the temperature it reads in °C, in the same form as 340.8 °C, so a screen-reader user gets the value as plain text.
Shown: 37 °C
